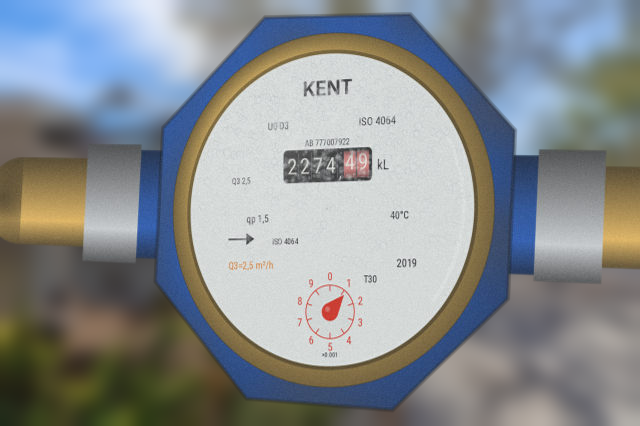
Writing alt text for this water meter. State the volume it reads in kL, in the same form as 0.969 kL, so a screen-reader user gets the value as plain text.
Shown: 2274.491 kL
